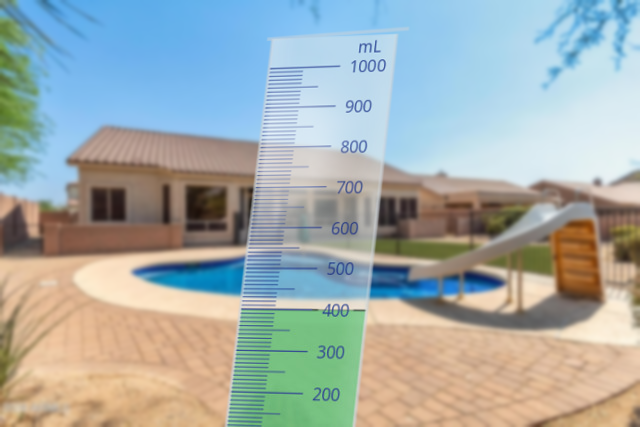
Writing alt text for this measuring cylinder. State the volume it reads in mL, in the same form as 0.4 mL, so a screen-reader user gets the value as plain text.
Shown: 400 mL
